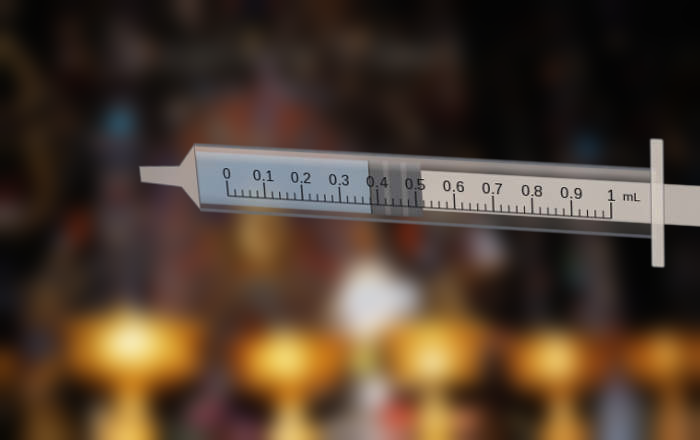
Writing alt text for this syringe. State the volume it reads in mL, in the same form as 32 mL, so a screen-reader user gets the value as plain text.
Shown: 0.38 mL
